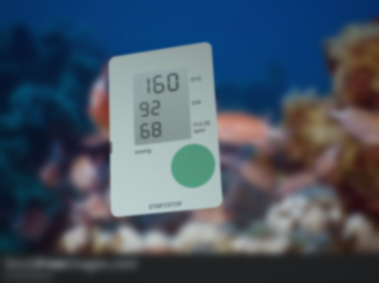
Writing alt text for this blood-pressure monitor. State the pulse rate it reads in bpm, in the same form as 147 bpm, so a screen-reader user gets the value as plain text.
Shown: 68 bpm
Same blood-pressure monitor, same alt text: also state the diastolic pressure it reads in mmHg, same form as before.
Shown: 92 mmHg
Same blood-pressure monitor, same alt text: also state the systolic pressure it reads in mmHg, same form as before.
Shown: 160 mmHg
